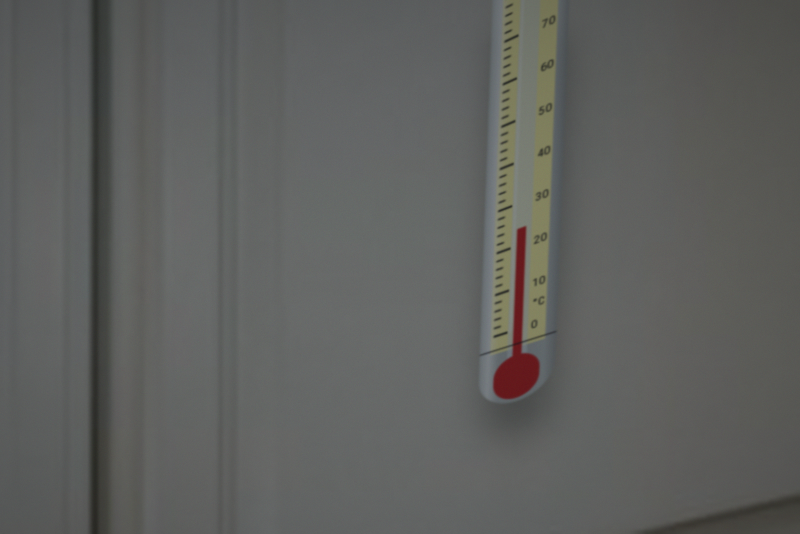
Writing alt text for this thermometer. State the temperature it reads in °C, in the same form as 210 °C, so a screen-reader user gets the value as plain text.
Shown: 24 °C
